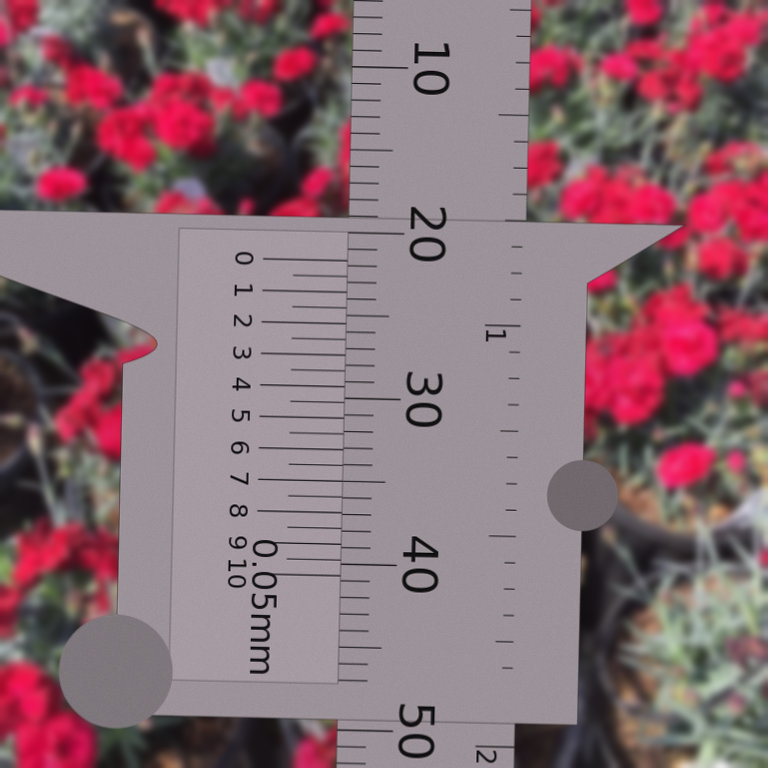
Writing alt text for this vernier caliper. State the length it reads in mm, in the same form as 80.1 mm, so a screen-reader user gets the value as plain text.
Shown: 21.7 mm
